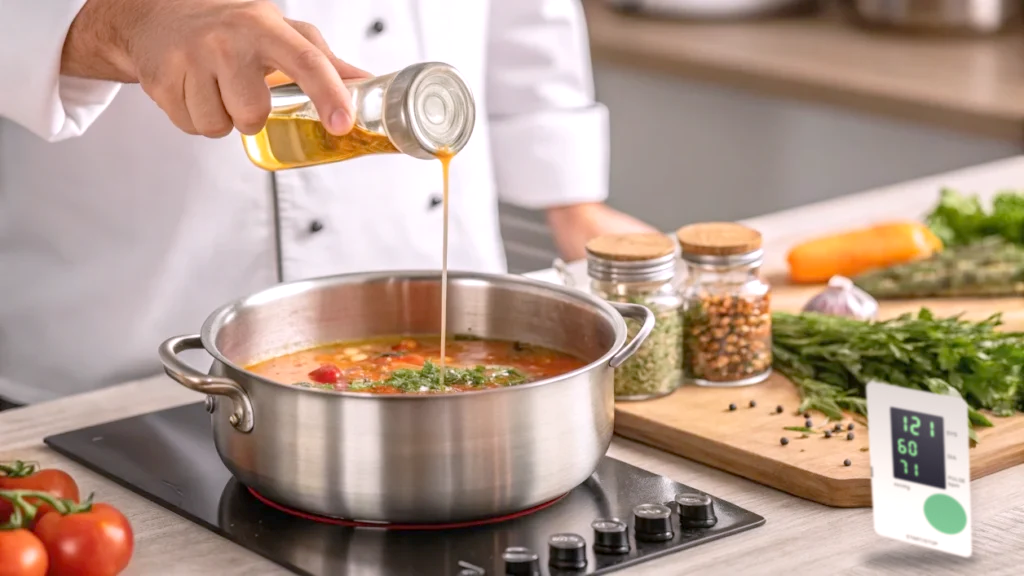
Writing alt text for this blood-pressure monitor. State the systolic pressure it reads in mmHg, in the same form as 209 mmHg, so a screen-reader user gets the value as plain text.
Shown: 121 mmHg
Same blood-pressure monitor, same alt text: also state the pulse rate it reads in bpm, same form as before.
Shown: 71 bpm
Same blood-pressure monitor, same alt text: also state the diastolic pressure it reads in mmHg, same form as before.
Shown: 60 mmHg
